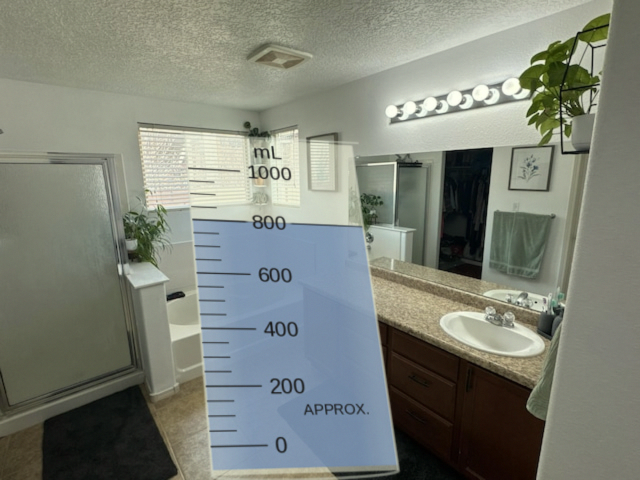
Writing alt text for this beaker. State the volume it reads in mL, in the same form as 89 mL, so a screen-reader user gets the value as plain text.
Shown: 800 mL
